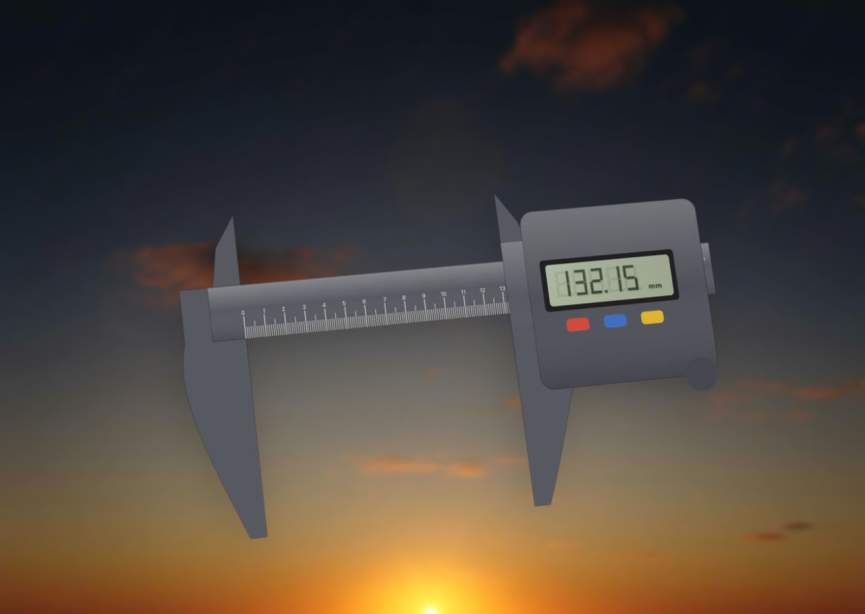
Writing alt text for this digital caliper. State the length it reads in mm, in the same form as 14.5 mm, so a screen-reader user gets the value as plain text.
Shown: 132.15 mm
